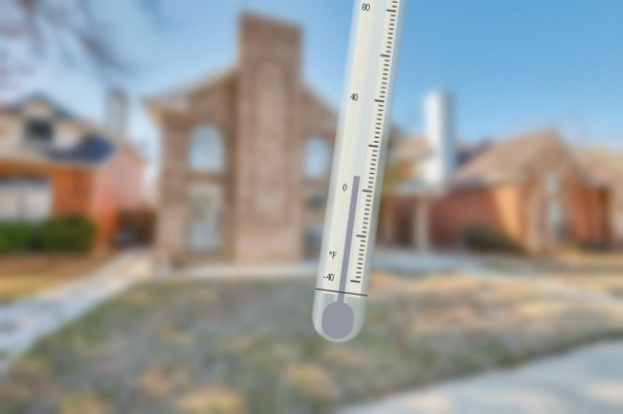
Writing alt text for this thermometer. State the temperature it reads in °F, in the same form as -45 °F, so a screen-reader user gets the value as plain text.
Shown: 6 °F
